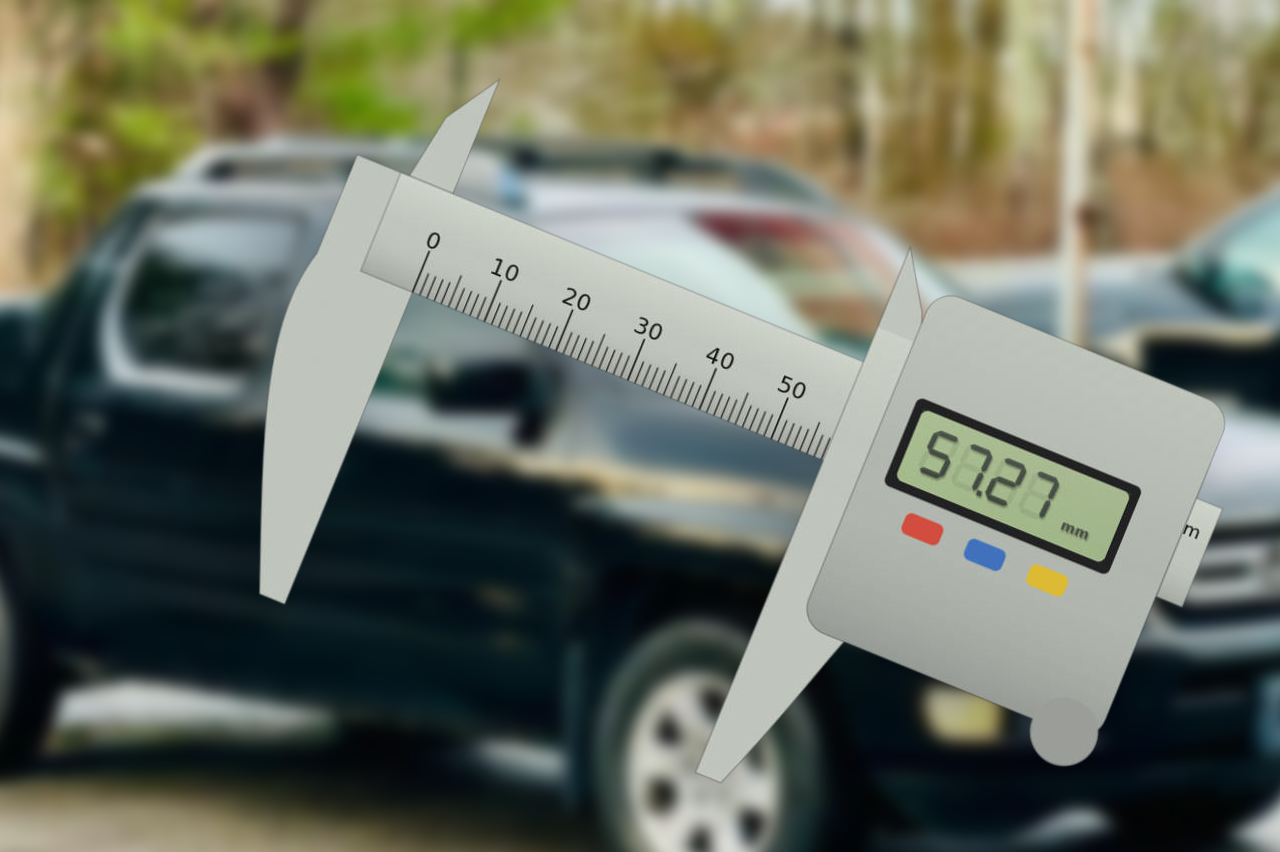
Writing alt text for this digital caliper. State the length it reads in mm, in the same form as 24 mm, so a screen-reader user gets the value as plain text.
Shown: 57.27 mm
